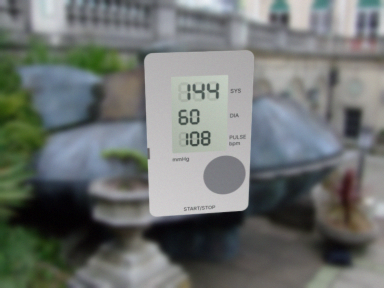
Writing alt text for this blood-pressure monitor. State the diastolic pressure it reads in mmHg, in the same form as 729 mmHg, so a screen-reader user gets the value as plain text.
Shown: 60 mmHg
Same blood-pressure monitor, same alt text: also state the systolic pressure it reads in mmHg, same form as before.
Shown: 144 mmHg
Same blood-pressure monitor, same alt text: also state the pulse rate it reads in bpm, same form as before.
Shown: 108 bpm
